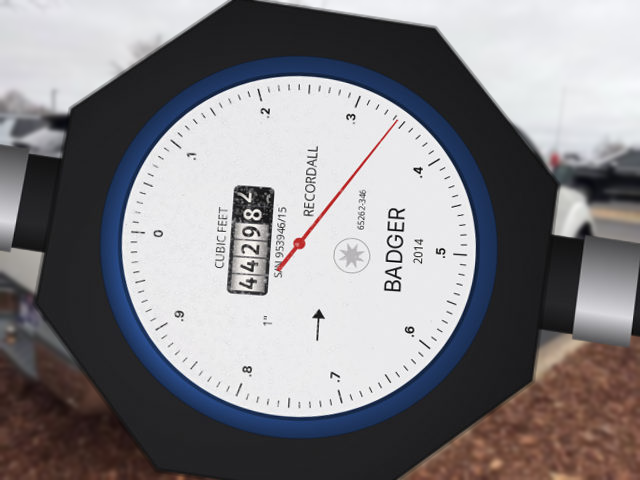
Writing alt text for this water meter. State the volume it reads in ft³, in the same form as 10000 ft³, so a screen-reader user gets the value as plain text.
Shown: 442982.34 ft³
